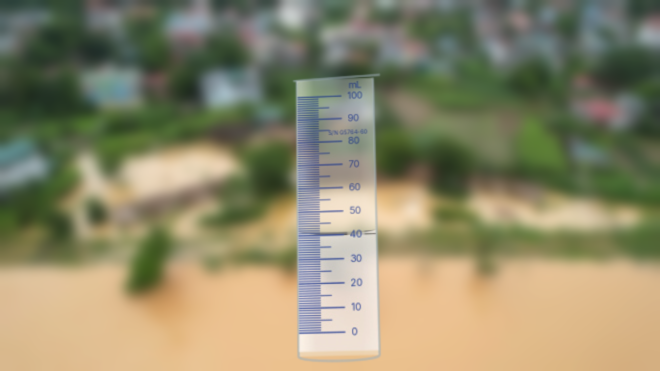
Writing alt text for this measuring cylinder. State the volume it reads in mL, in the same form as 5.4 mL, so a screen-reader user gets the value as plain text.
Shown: 40 mL
